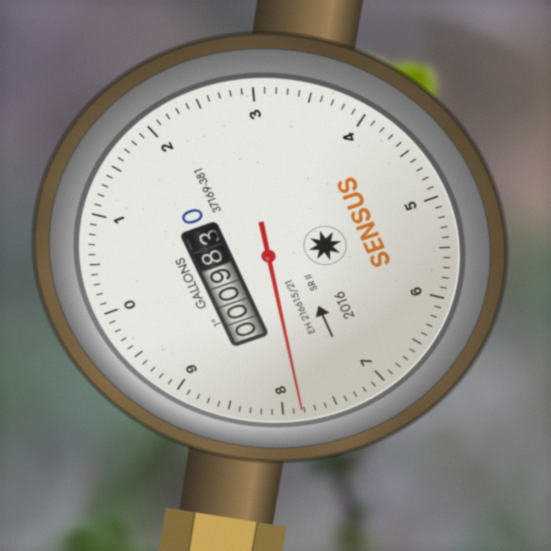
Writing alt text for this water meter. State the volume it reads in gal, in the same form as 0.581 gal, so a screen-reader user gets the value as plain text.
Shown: 9827.8 gal
